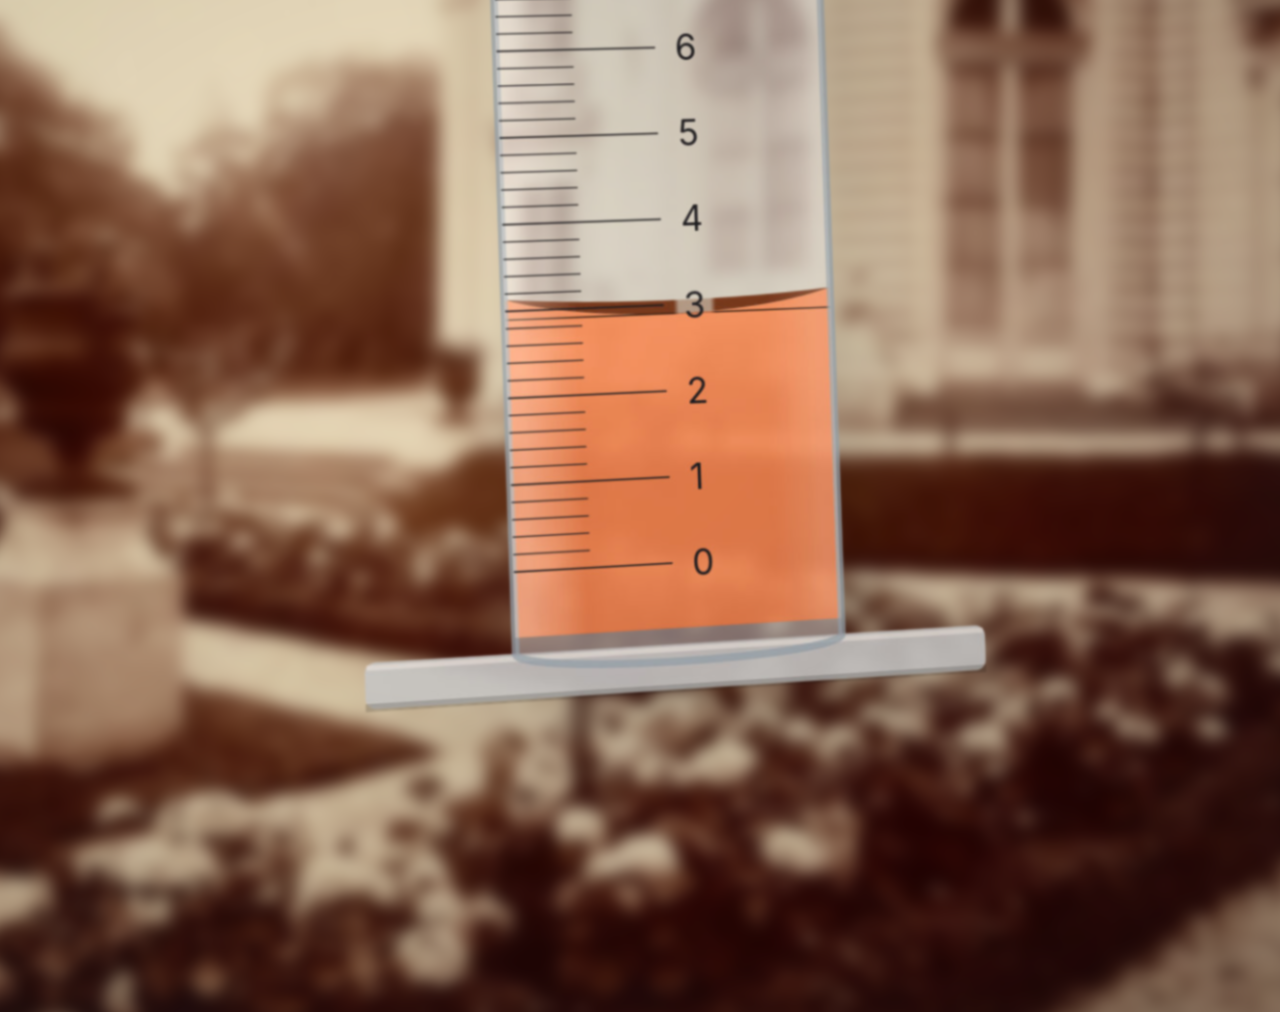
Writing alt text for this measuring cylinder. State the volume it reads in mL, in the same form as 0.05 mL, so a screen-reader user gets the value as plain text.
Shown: 2.9 mL
